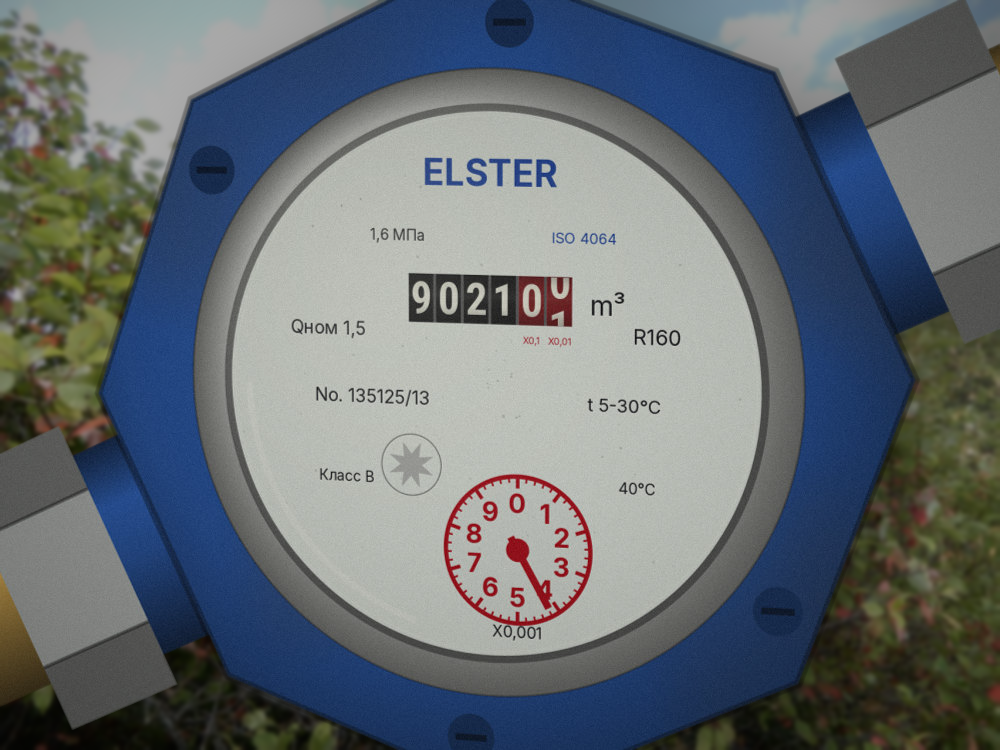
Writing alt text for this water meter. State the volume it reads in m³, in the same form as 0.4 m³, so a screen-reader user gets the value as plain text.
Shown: 9021.004 m³
